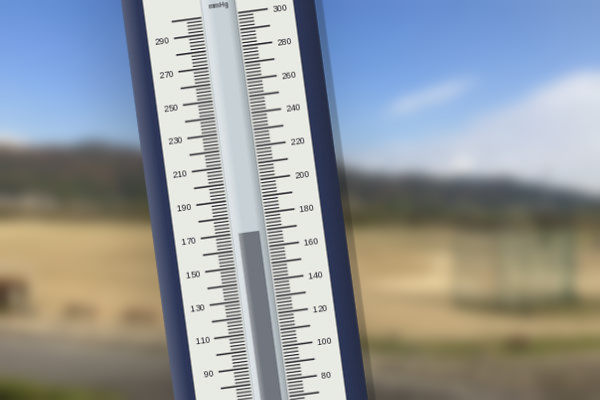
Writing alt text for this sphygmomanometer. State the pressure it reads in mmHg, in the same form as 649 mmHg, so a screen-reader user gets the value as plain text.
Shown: 170 mmHg
